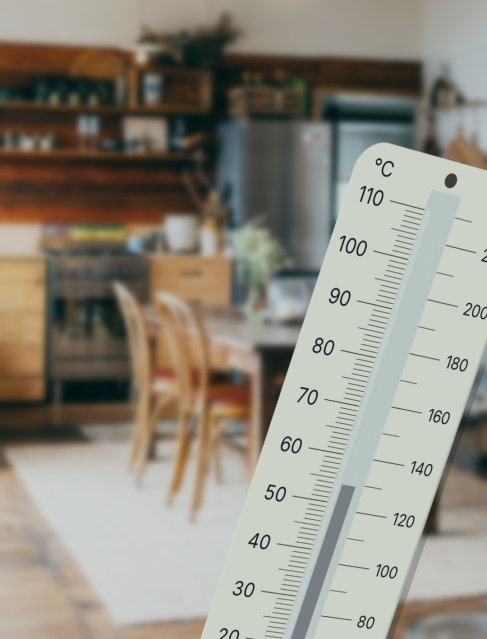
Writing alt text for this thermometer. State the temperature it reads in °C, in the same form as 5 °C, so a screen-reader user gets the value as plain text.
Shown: 54 °C
